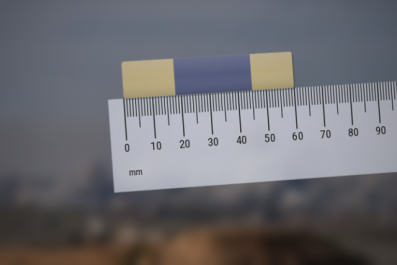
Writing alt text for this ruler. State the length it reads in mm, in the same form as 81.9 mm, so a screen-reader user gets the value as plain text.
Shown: 60 mm
